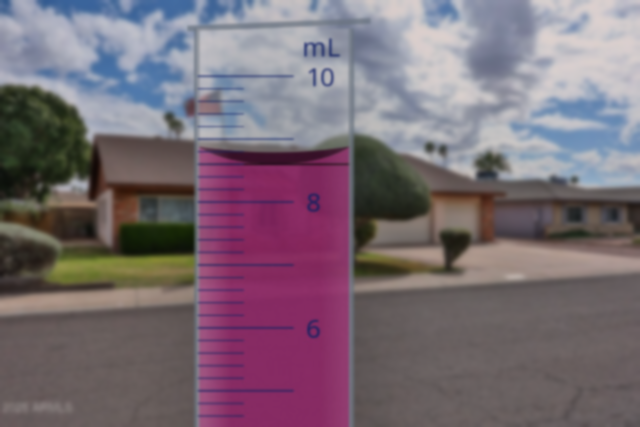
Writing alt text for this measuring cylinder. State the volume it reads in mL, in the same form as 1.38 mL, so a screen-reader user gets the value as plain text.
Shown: 8.6 mL
